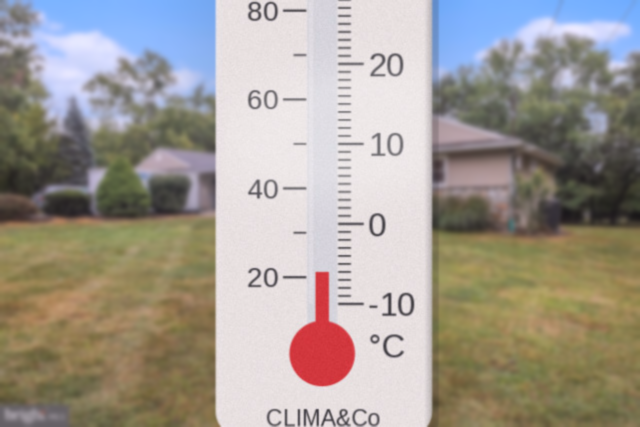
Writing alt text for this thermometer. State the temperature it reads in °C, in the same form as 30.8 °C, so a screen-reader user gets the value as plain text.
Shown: -6 °C
